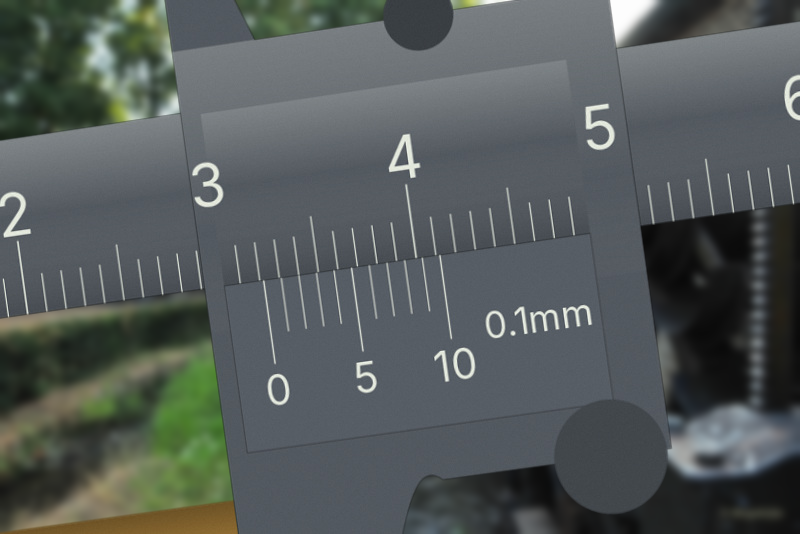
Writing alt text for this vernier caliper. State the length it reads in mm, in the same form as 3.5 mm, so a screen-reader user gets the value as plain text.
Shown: 32.2 mm
